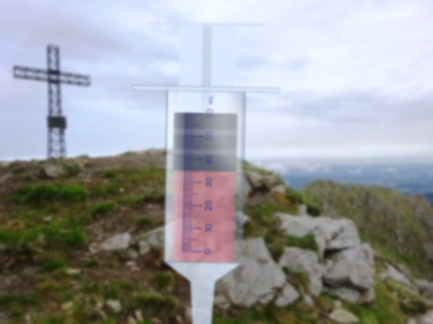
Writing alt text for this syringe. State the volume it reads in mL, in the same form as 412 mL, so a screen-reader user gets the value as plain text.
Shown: 35 mL
